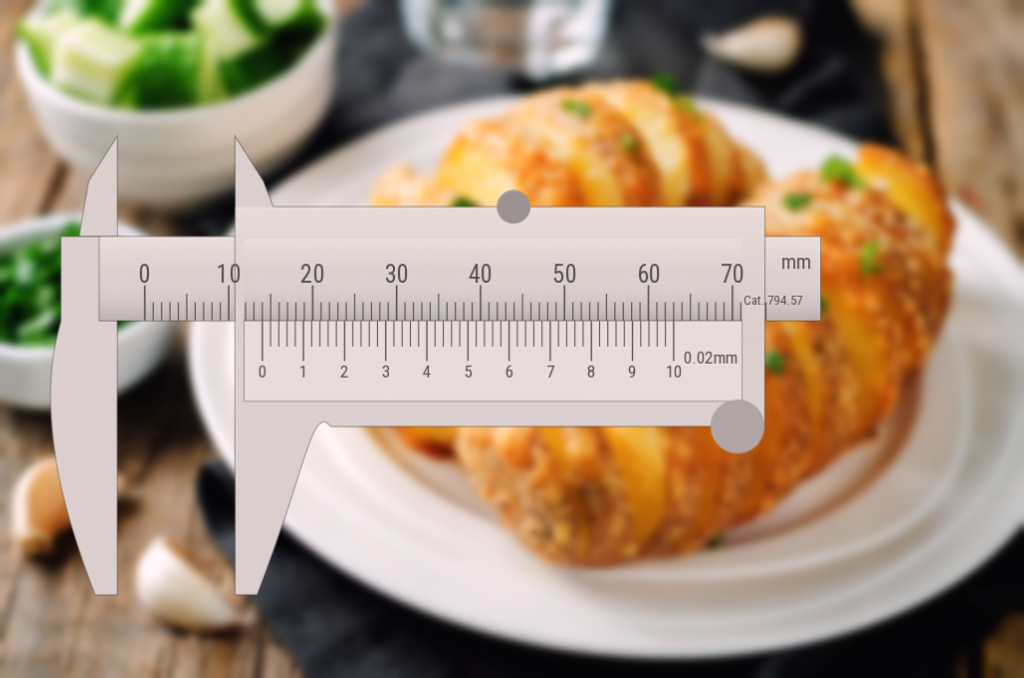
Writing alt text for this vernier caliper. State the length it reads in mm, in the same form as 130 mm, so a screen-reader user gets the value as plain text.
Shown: 14.0 mm
